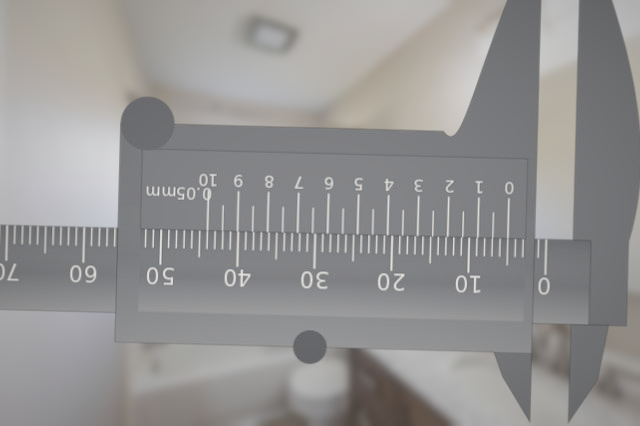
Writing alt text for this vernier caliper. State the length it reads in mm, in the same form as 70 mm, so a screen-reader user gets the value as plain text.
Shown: 5.0 mm
